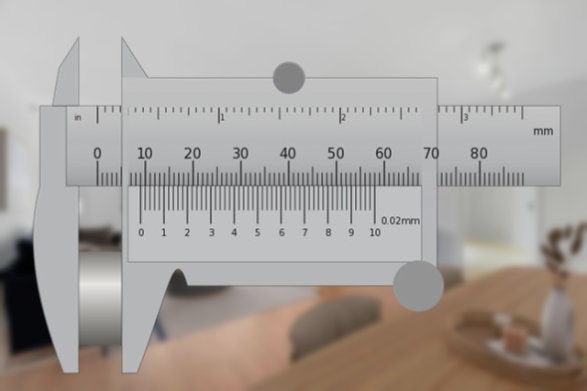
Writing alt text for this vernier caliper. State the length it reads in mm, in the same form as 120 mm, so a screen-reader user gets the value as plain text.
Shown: 9.0 mm
